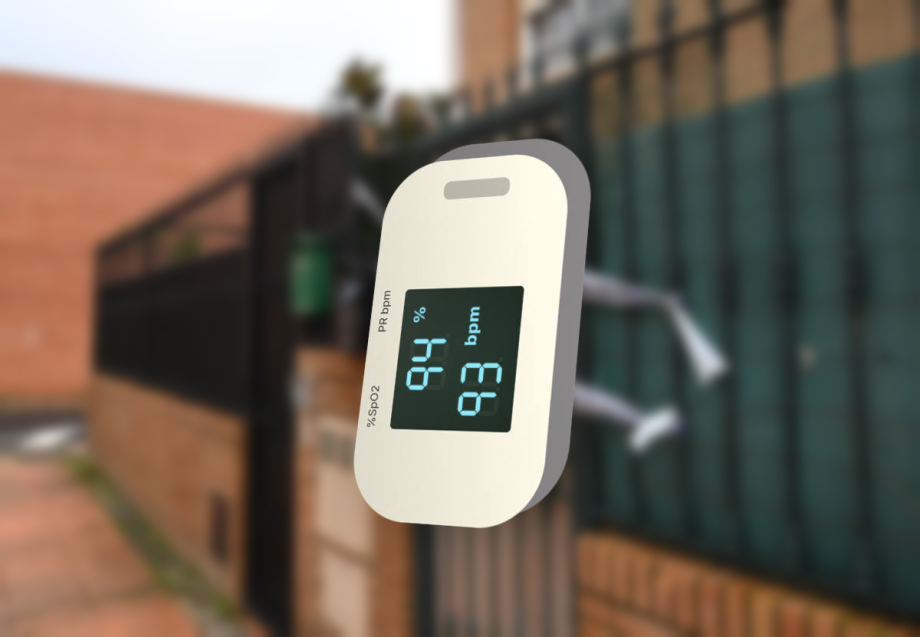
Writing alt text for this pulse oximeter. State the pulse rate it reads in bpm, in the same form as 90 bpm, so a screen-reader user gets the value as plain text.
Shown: 93 bpm
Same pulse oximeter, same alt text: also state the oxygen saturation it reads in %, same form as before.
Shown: 94 %
